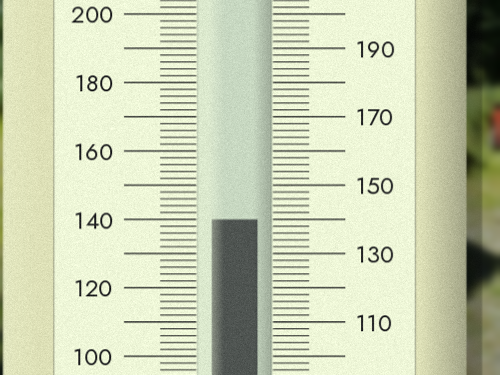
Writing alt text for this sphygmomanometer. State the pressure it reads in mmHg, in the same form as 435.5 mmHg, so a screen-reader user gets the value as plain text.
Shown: 140 mmHg
